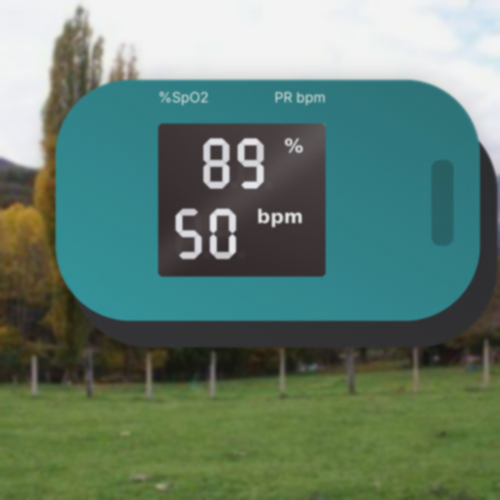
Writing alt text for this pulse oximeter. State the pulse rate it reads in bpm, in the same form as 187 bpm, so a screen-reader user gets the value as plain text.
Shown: 50 bpm
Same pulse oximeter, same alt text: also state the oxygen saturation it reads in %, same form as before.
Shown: 89 %
